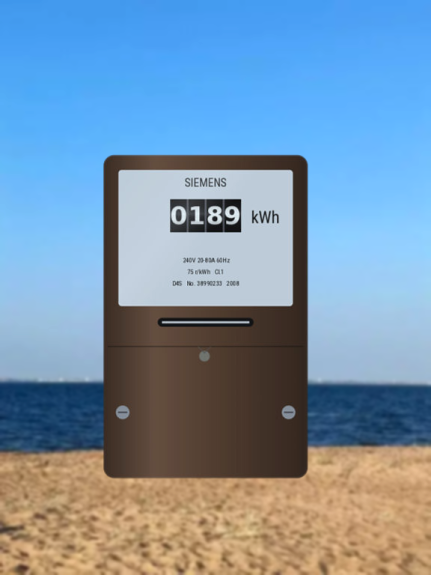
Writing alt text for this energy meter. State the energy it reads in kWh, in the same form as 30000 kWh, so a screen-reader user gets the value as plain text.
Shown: 189 kWh
